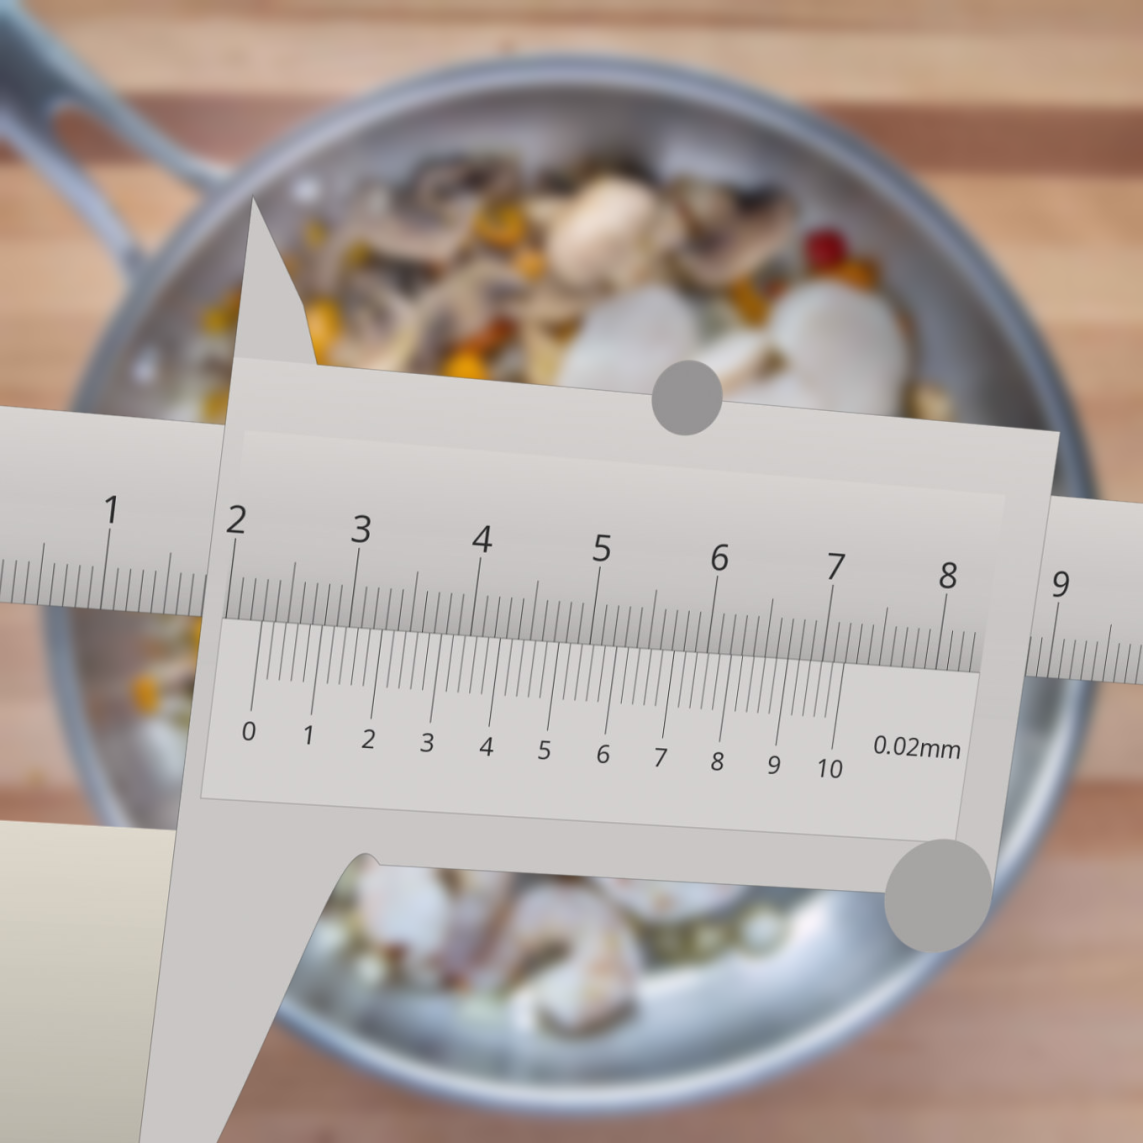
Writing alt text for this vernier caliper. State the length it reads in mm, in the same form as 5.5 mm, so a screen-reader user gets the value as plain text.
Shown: 22.9 mm
